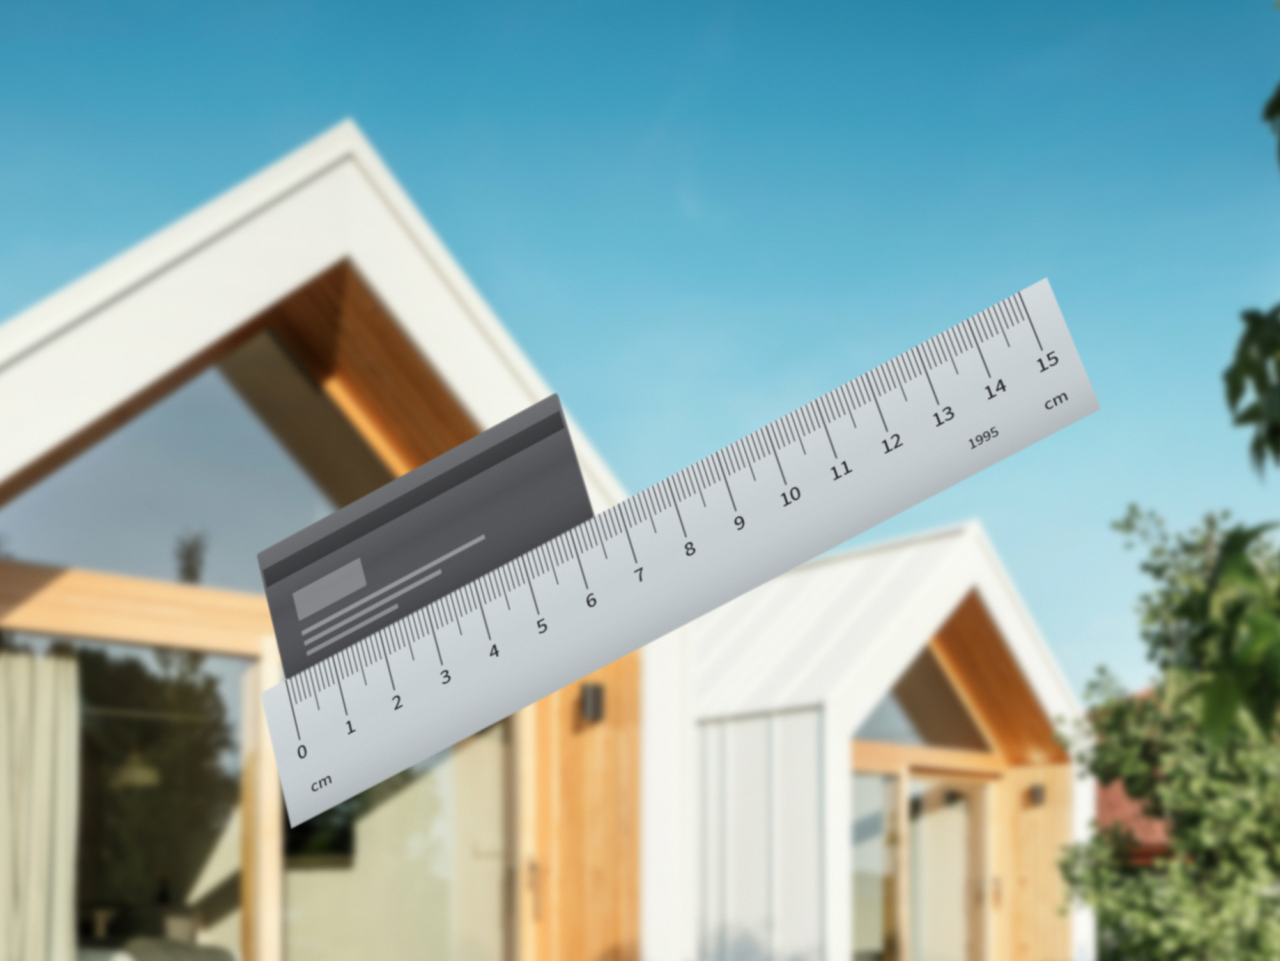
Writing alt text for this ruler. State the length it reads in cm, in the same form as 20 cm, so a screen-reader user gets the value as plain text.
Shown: 6.5 cm
